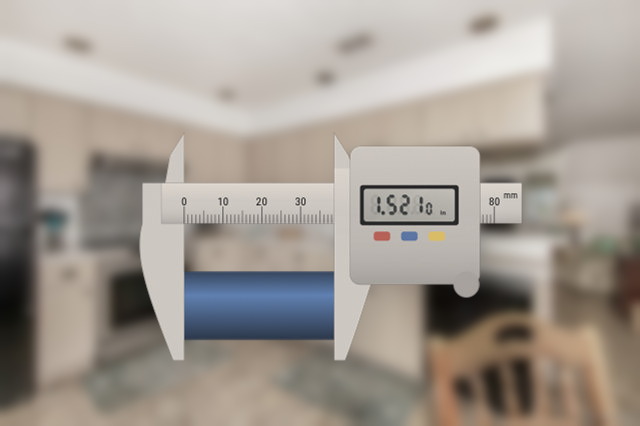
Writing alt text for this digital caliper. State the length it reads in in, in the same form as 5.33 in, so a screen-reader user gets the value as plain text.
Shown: 1.5210 in
